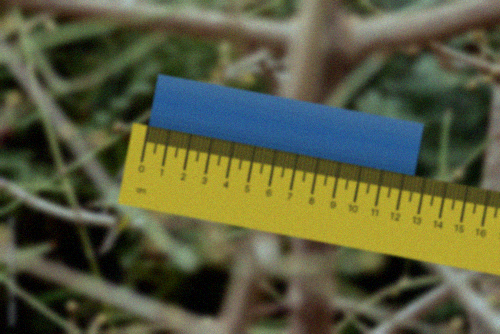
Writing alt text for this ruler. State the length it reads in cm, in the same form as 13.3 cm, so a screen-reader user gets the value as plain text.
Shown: 12.5 cm
